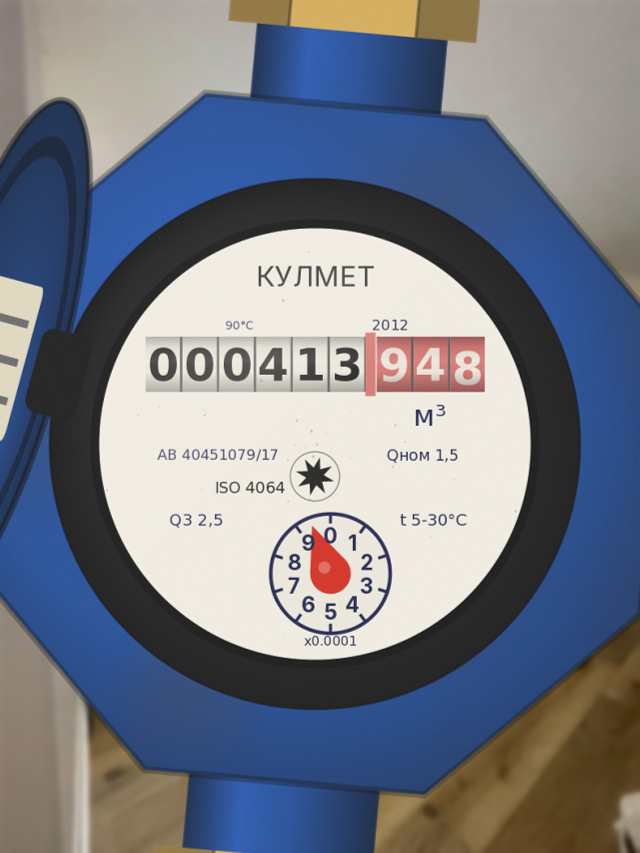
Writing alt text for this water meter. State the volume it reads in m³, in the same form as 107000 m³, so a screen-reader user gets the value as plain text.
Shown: 413.9479 m³
